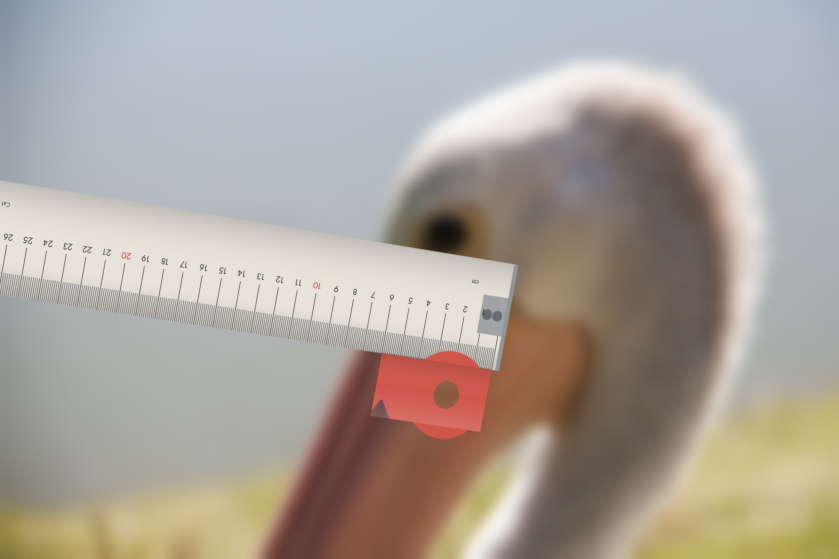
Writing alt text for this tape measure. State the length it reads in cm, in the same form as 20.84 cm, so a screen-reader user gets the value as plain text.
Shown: 6 cm
